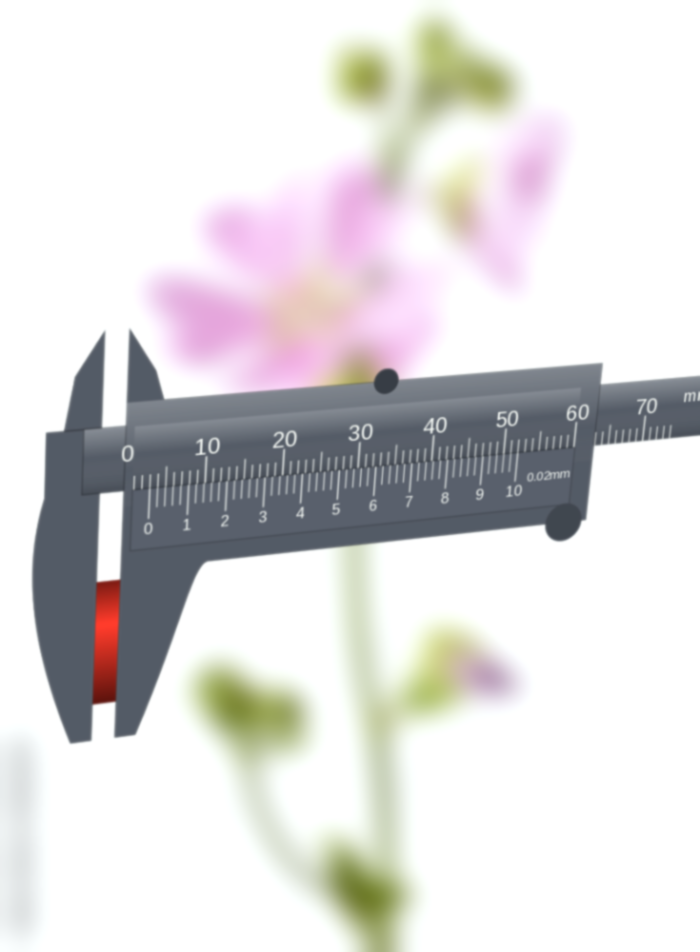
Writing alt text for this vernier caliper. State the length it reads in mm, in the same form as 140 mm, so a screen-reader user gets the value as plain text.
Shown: 3.0 mm
